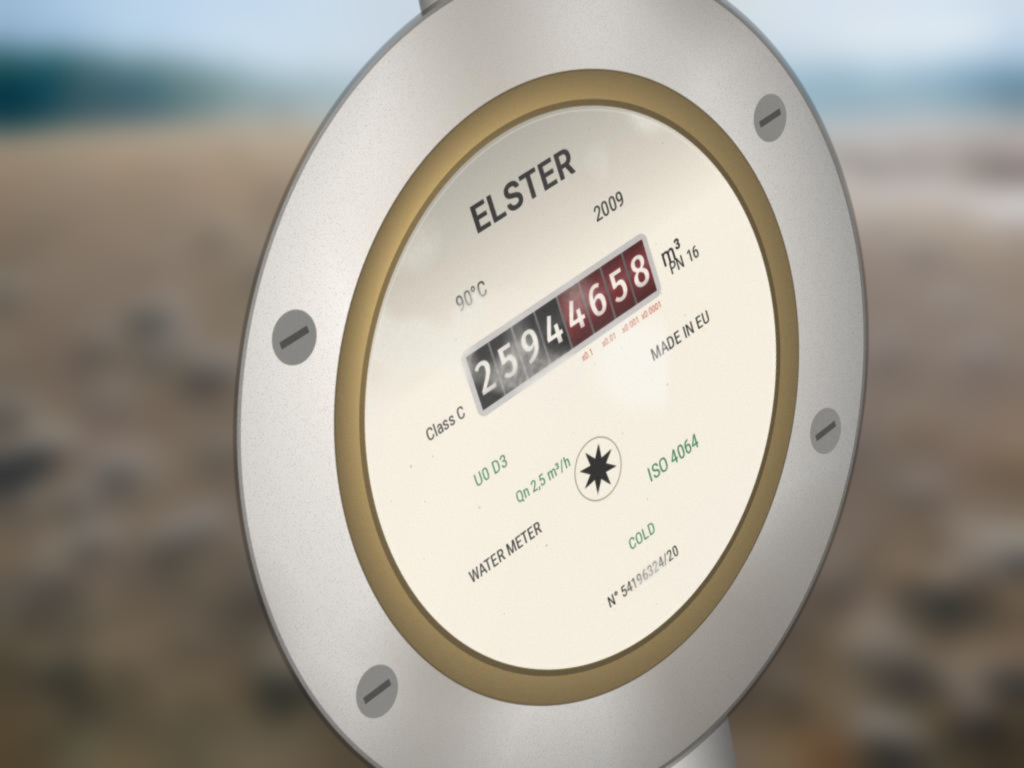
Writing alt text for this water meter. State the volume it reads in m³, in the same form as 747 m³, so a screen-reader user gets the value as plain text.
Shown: 2594.4658 m³
